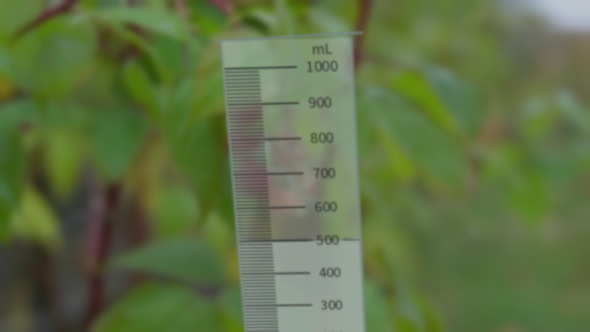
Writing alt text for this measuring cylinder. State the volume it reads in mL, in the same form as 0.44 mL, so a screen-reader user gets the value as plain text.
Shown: 500 mL
